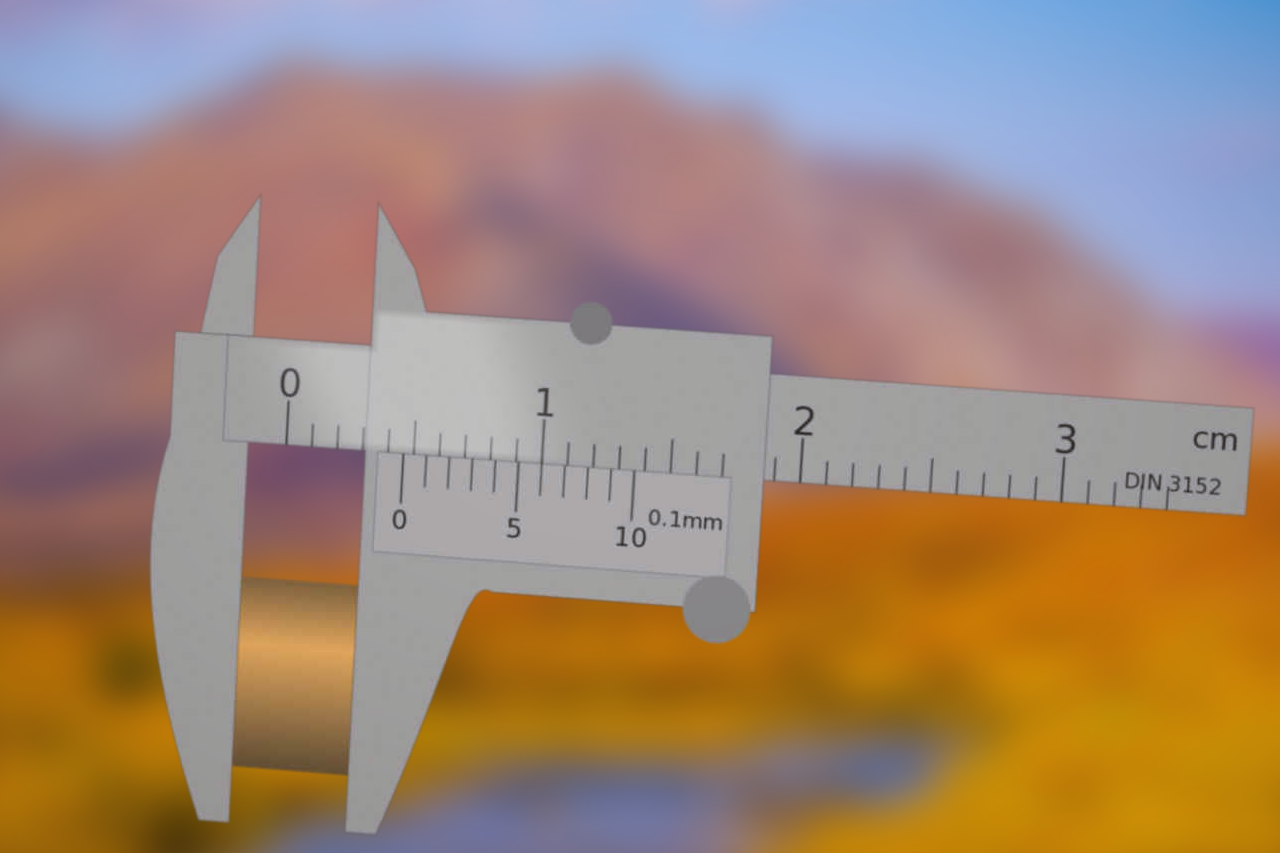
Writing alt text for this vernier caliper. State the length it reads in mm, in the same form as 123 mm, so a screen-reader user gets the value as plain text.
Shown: 4.6 mm
